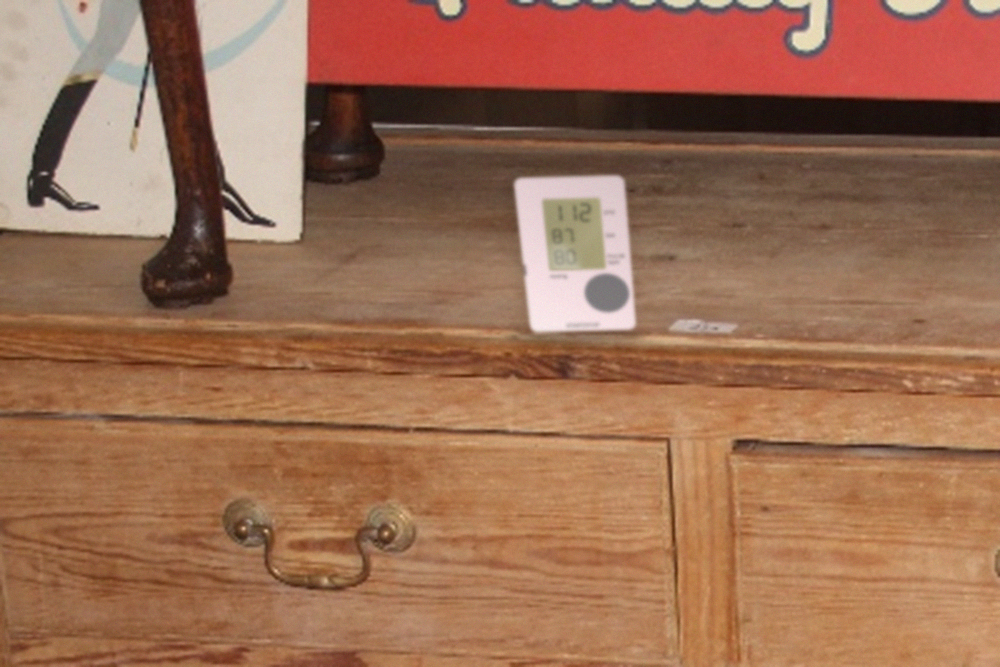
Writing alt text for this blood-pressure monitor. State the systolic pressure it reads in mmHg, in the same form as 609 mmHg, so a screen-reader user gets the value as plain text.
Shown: 112 mmHg
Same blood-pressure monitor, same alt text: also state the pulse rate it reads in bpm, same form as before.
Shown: 80 bpm
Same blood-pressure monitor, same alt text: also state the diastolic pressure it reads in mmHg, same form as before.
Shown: 87 mmHg
